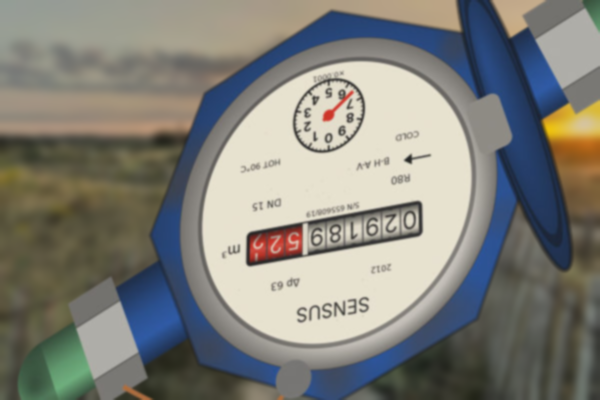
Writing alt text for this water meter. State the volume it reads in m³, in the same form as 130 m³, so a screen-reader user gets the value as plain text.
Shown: 29189.5216 m³
